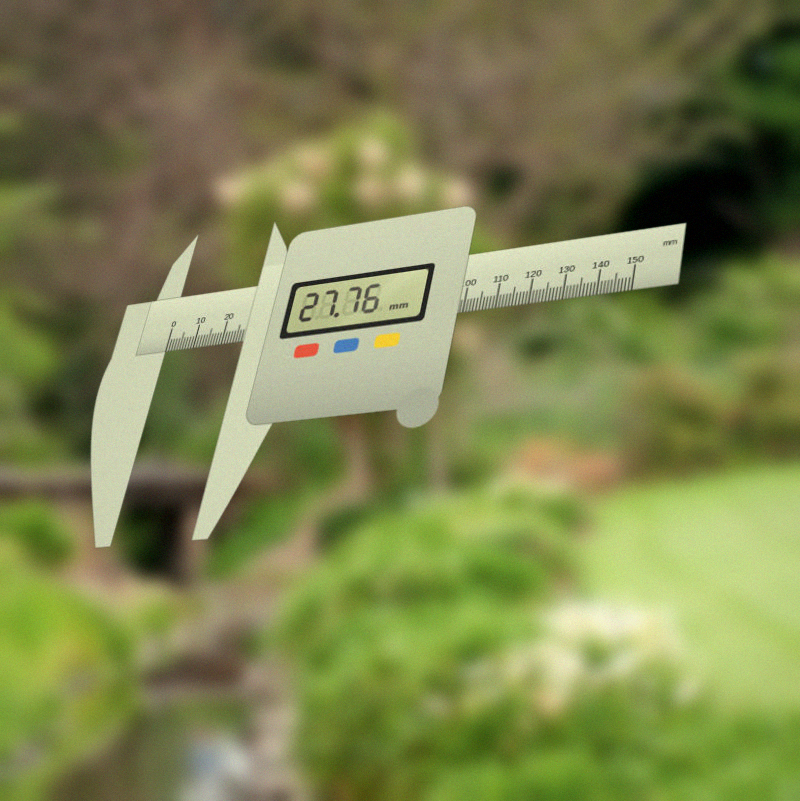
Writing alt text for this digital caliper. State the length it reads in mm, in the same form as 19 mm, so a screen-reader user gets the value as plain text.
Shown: 27.76 mm
